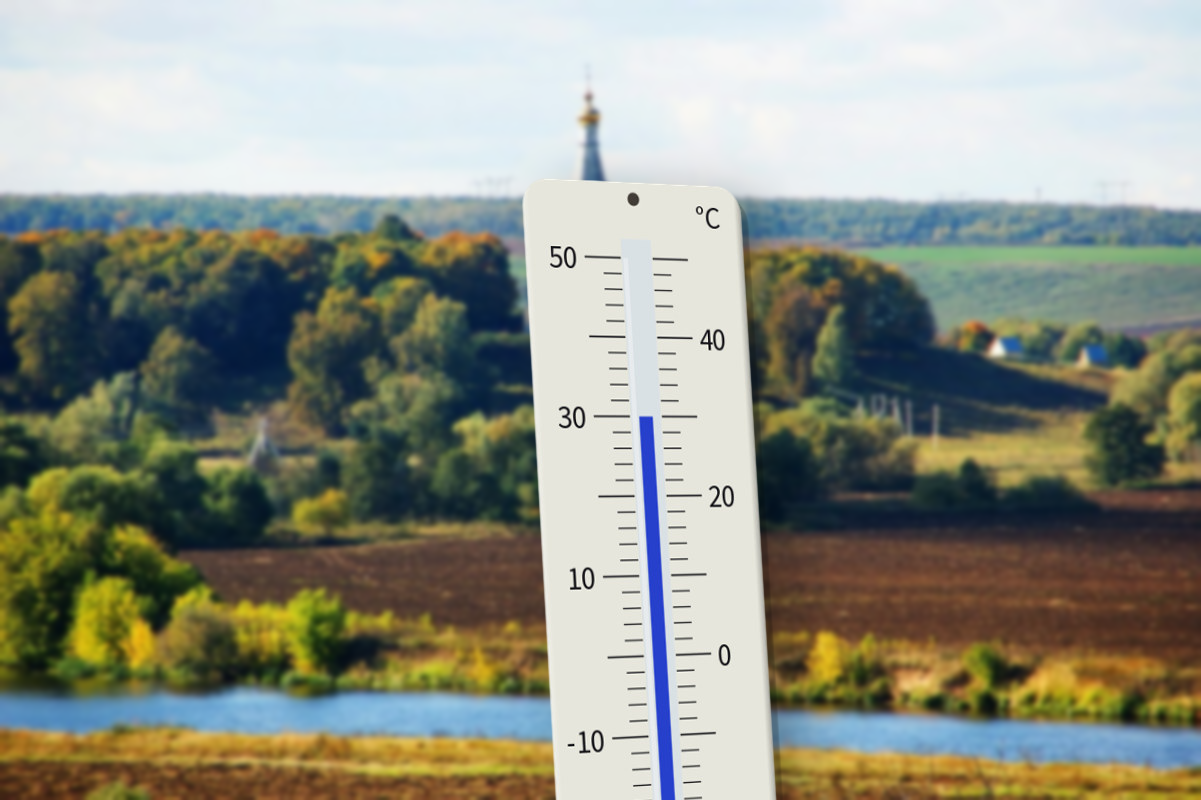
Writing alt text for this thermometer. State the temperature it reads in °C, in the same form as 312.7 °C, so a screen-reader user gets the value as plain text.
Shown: 30 °C
